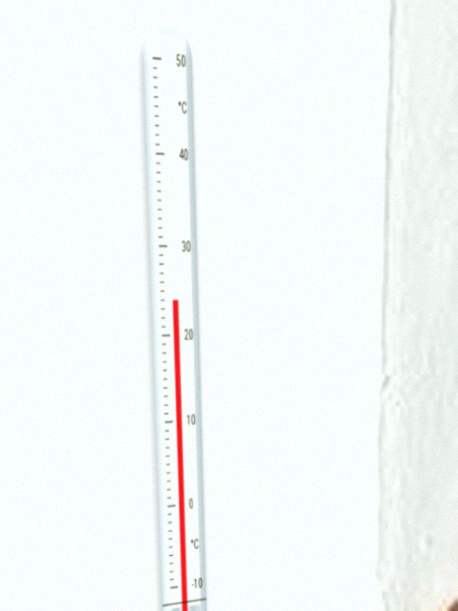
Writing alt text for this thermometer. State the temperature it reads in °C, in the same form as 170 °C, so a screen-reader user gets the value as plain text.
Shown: 24 °C
